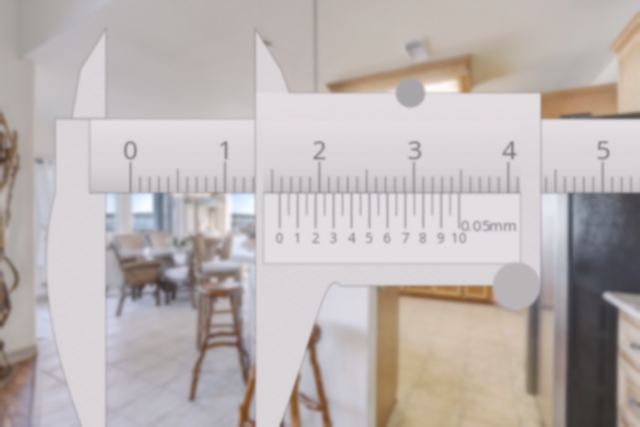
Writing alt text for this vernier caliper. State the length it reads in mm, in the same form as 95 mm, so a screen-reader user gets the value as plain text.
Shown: 15.8 mm
